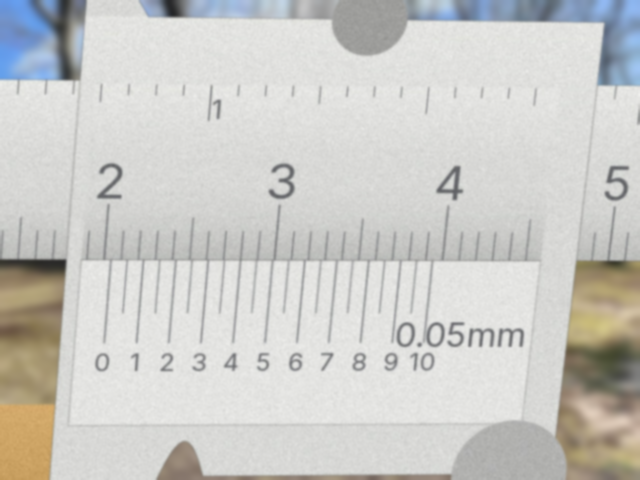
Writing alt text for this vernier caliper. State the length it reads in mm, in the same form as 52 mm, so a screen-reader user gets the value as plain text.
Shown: 20.4 mm
